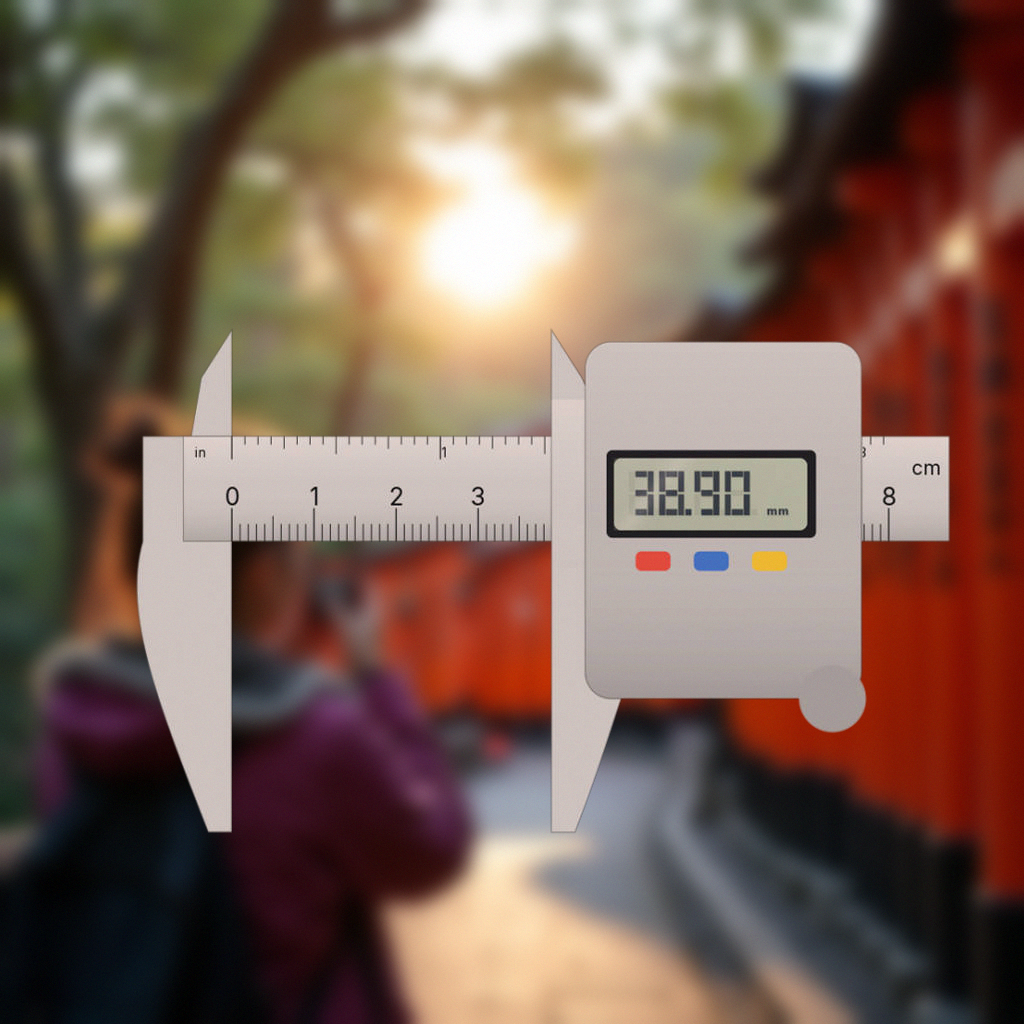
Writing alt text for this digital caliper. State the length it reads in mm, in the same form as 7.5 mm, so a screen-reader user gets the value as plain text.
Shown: 38.90 mm
